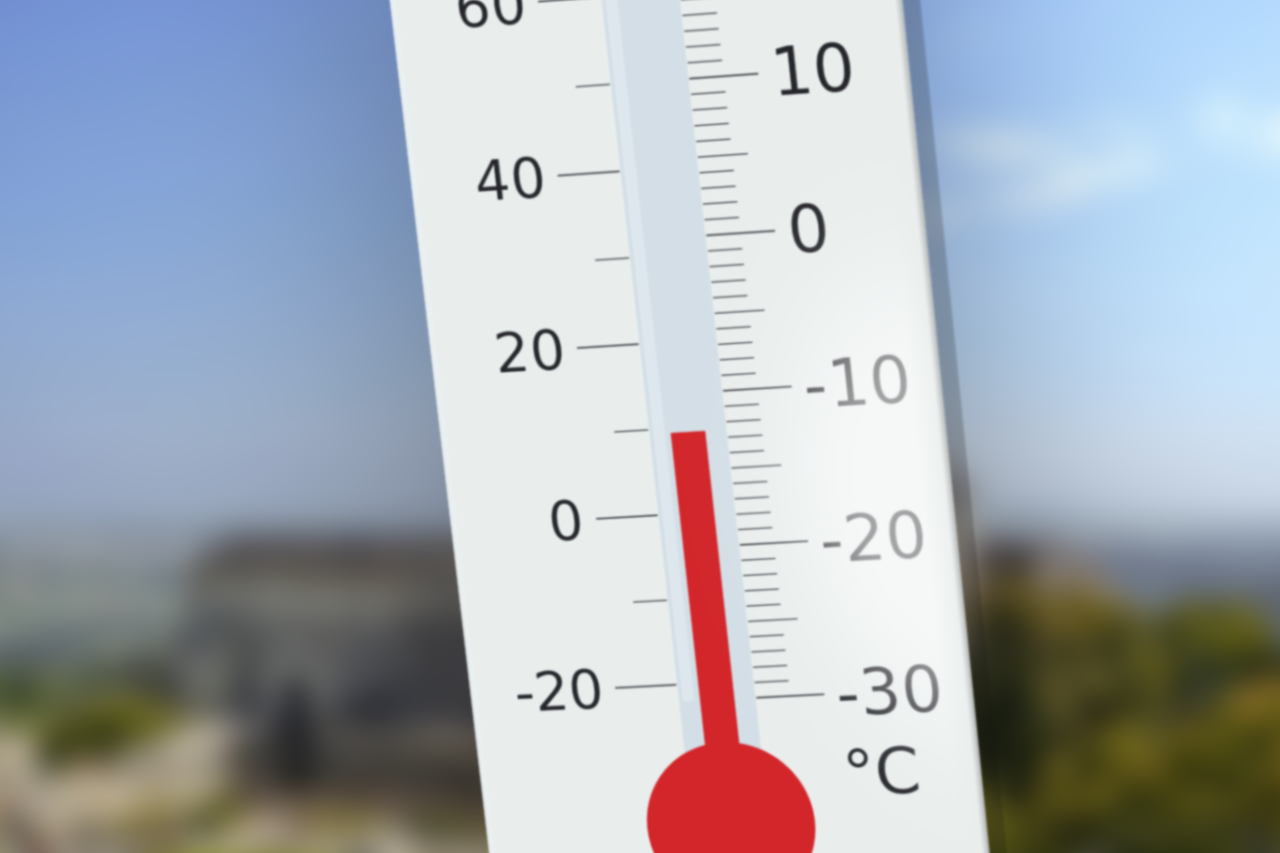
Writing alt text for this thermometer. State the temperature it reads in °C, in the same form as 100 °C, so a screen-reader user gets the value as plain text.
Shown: -12.5 °C
